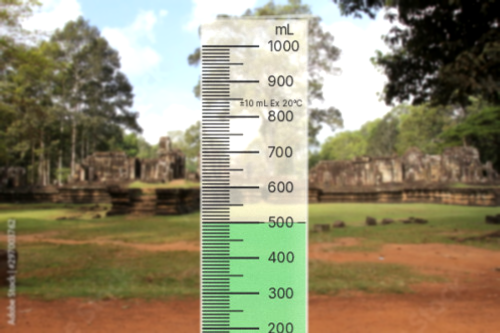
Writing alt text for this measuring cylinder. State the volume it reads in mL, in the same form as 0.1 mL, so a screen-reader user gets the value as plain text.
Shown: 500 mL
